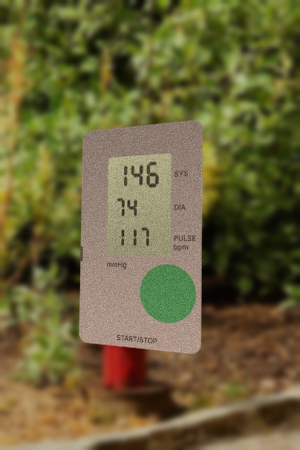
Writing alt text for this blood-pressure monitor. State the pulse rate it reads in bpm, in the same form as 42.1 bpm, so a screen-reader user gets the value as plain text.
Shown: 117 bpm
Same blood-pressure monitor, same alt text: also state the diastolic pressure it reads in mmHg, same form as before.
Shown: 74 mmHg
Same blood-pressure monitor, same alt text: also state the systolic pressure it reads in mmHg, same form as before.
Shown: 146 mmHg
